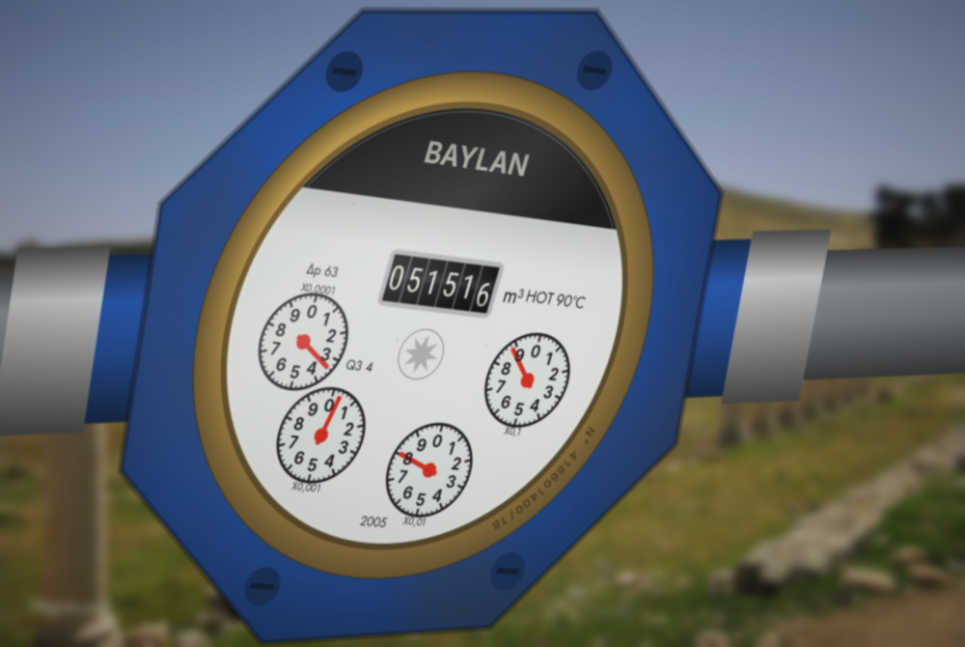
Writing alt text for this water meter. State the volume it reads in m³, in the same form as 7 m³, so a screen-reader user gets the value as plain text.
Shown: 51515.8803 m³
